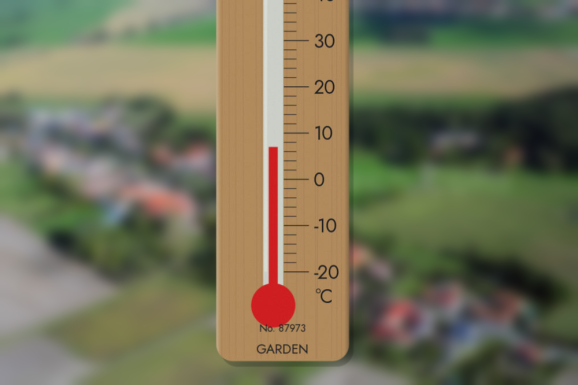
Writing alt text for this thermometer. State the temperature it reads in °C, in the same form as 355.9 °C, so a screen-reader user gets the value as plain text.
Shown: 7 °C
